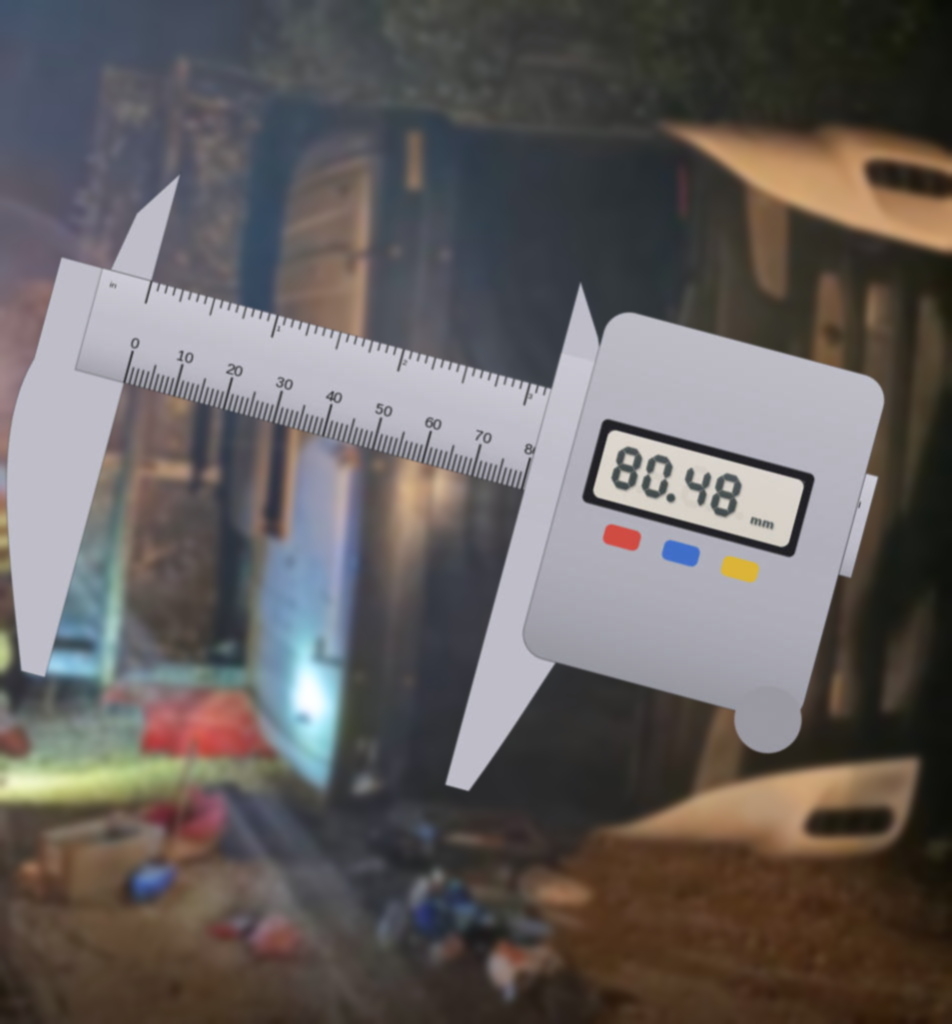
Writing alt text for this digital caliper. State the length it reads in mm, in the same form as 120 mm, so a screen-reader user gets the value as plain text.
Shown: 80.48 mm
